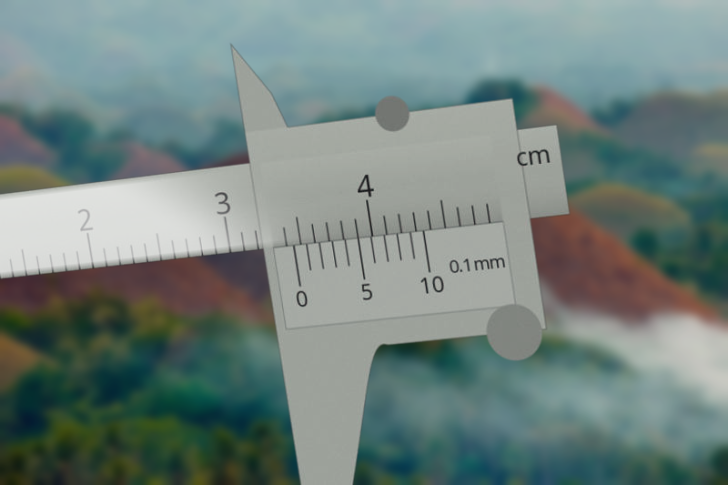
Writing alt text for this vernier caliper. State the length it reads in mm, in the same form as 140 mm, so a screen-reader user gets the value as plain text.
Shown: 34.5 mm
